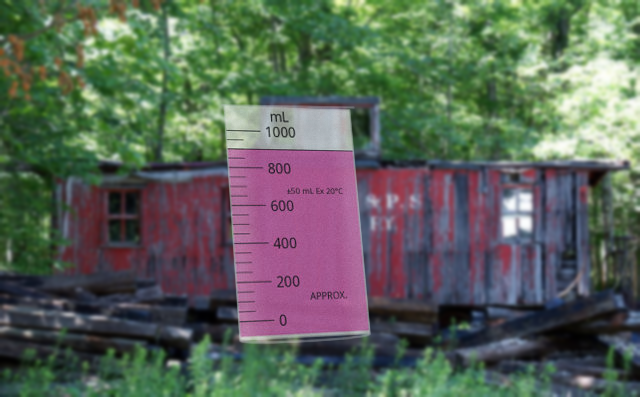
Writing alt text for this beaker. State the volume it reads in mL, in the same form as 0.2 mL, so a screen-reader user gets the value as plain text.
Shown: 900 mL
